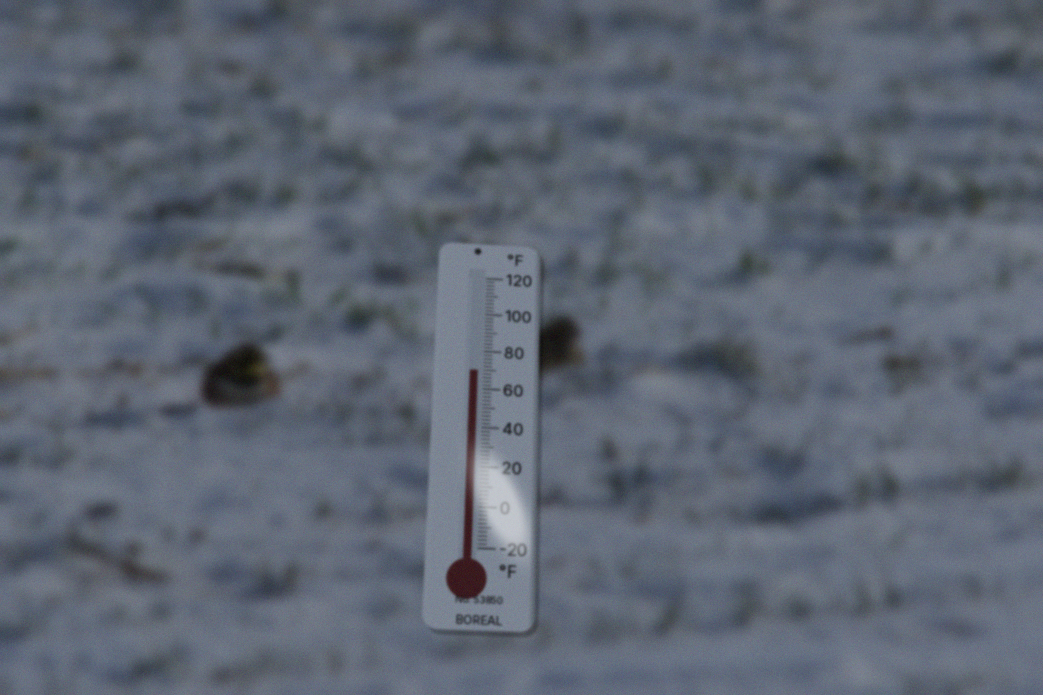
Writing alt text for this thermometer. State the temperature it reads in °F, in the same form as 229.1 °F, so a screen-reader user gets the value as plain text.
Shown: 70 °F
